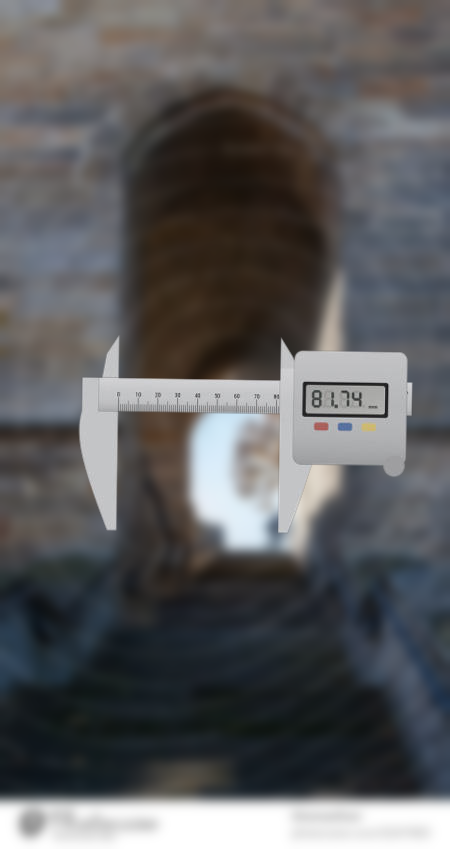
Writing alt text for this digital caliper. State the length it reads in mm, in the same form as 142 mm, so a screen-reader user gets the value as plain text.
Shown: 81.74 mm
